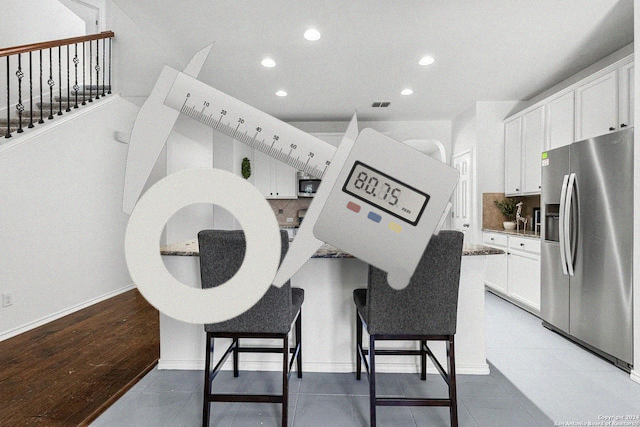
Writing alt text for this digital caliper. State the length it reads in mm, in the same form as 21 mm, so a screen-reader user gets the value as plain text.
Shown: 80.75 mm
